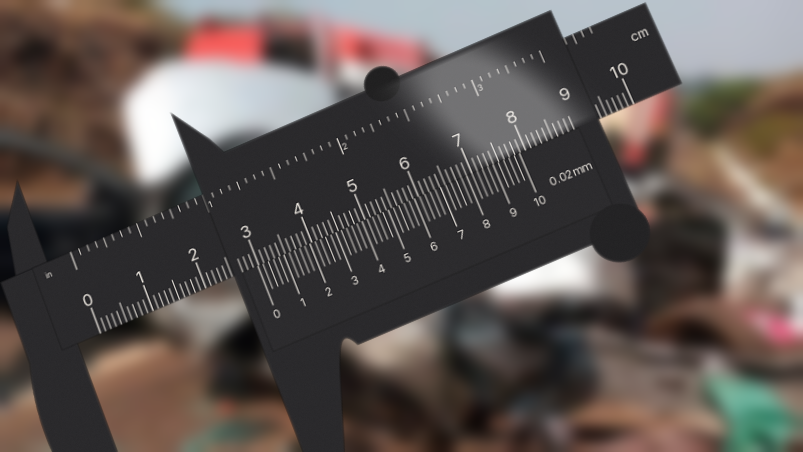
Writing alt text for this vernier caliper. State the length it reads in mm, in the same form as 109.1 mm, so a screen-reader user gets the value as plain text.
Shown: 29.8 mm
